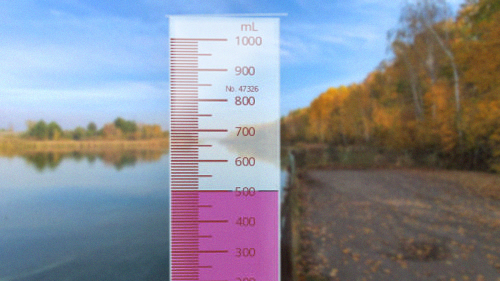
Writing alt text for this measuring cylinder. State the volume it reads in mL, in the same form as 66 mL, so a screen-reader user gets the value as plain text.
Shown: 500 mL
